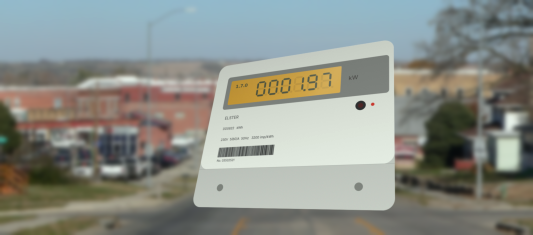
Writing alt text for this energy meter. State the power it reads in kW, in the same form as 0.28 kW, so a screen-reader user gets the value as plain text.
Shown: 1.97 kW
